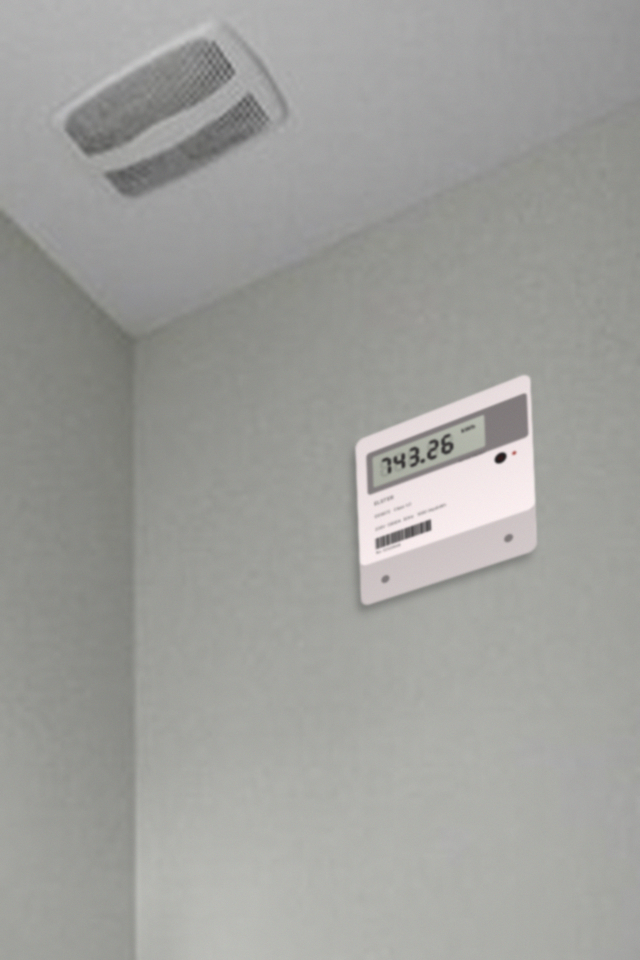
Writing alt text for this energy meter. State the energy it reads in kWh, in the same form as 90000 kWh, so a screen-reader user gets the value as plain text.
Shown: 743.26 kWh
